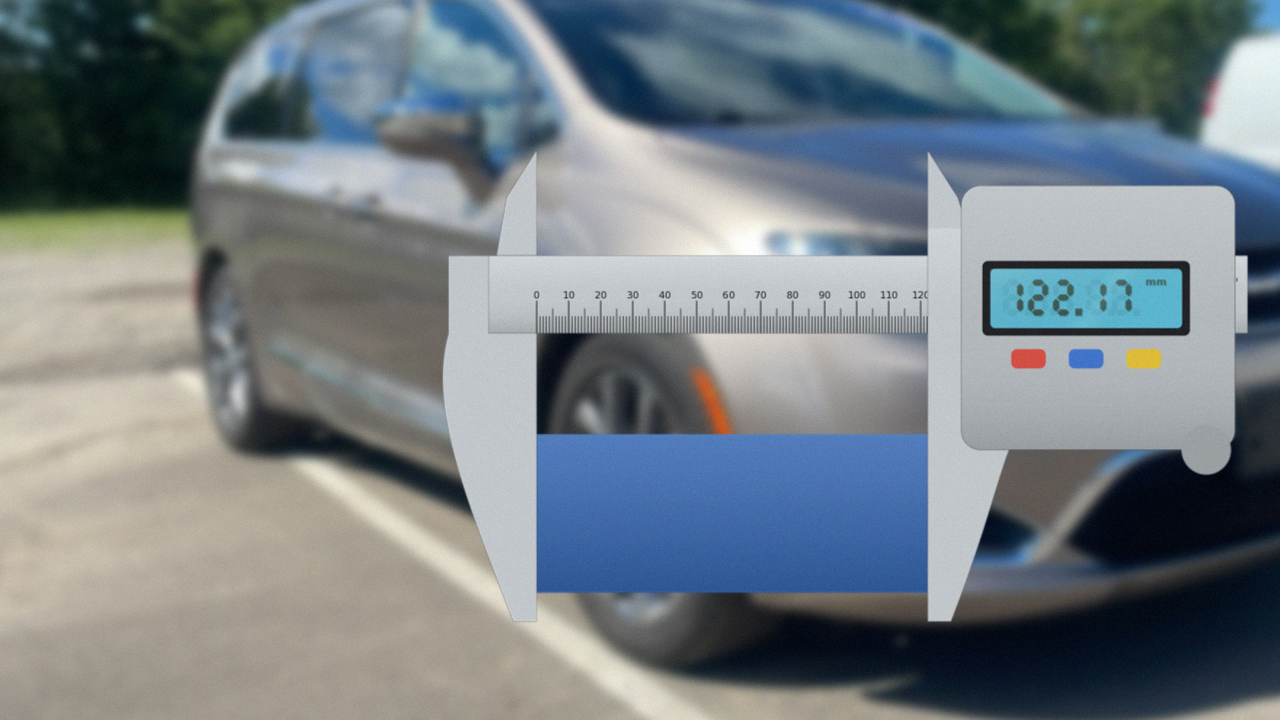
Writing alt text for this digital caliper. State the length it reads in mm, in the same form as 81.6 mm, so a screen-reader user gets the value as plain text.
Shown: 122.17 mm
